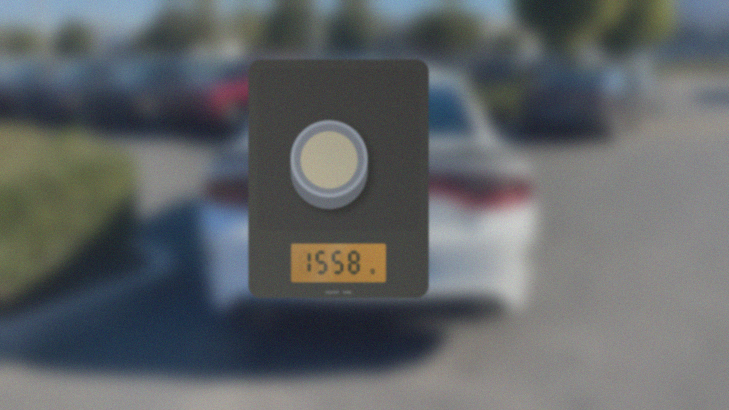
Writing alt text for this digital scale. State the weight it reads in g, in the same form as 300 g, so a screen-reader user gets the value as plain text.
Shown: 1558 g
